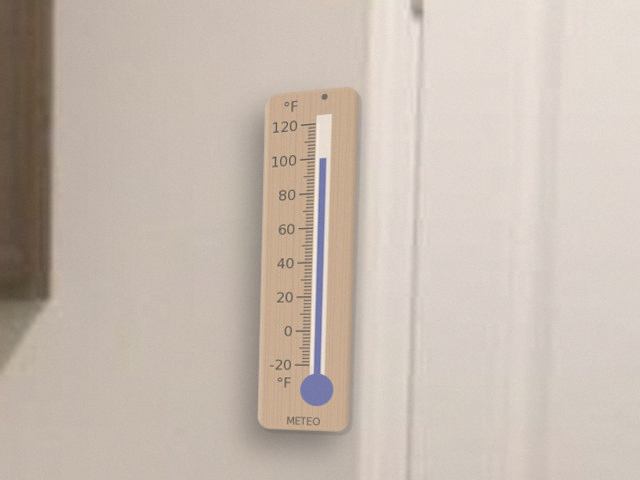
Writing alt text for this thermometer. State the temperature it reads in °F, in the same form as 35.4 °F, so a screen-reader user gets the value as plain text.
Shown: 100 °F
